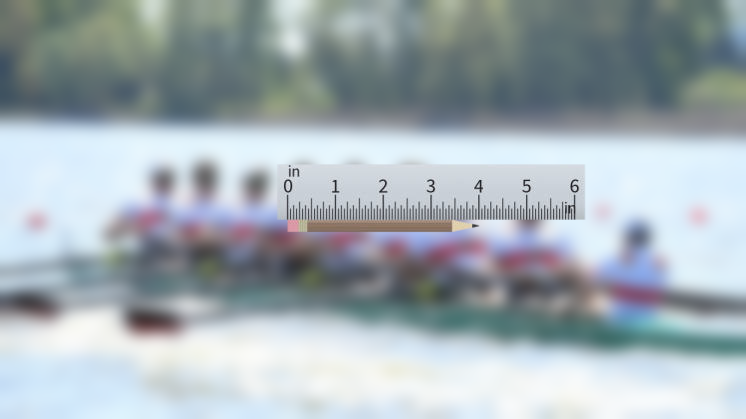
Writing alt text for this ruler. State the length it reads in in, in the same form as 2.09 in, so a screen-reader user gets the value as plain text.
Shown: 4 in
